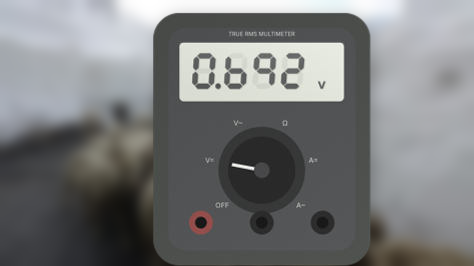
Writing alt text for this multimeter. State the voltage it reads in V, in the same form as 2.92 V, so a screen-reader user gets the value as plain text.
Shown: 0.692 V
